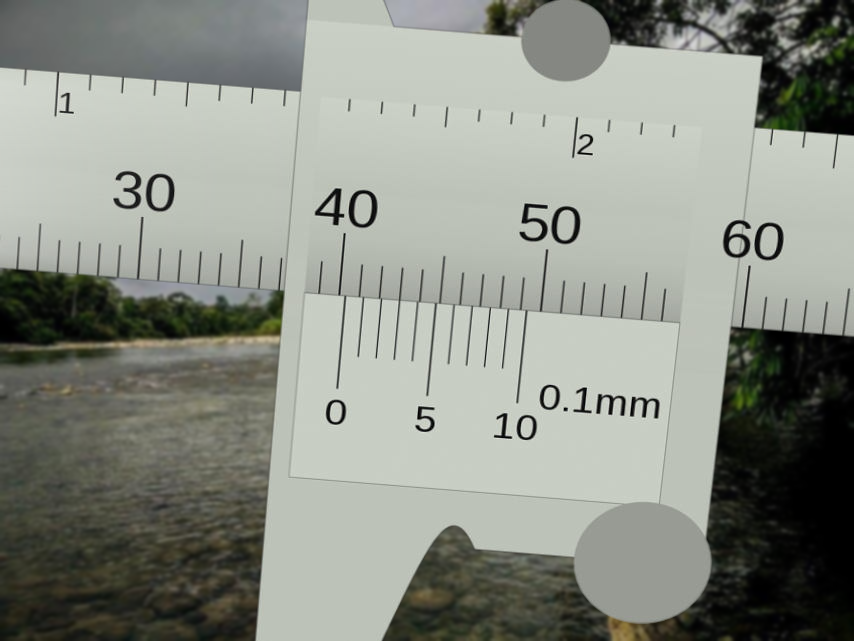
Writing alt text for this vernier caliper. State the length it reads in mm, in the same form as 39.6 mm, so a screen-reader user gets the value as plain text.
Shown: 40.3 mm
